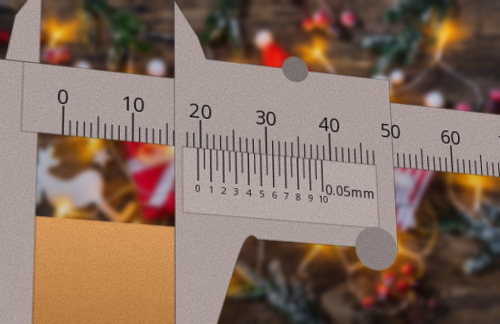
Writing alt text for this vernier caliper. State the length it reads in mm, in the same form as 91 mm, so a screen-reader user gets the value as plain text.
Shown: 19.6 mm
